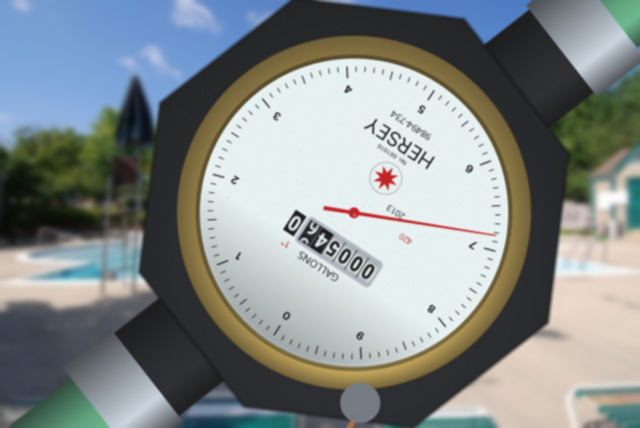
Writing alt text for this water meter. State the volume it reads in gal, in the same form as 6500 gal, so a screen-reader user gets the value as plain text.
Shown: 5456.8 gal
